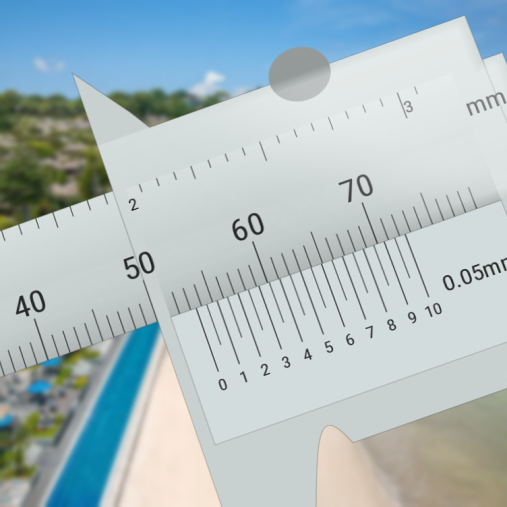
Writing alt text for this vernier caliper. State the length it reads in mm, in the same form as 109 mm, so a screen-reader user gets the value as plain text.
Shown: 53.5 mm
